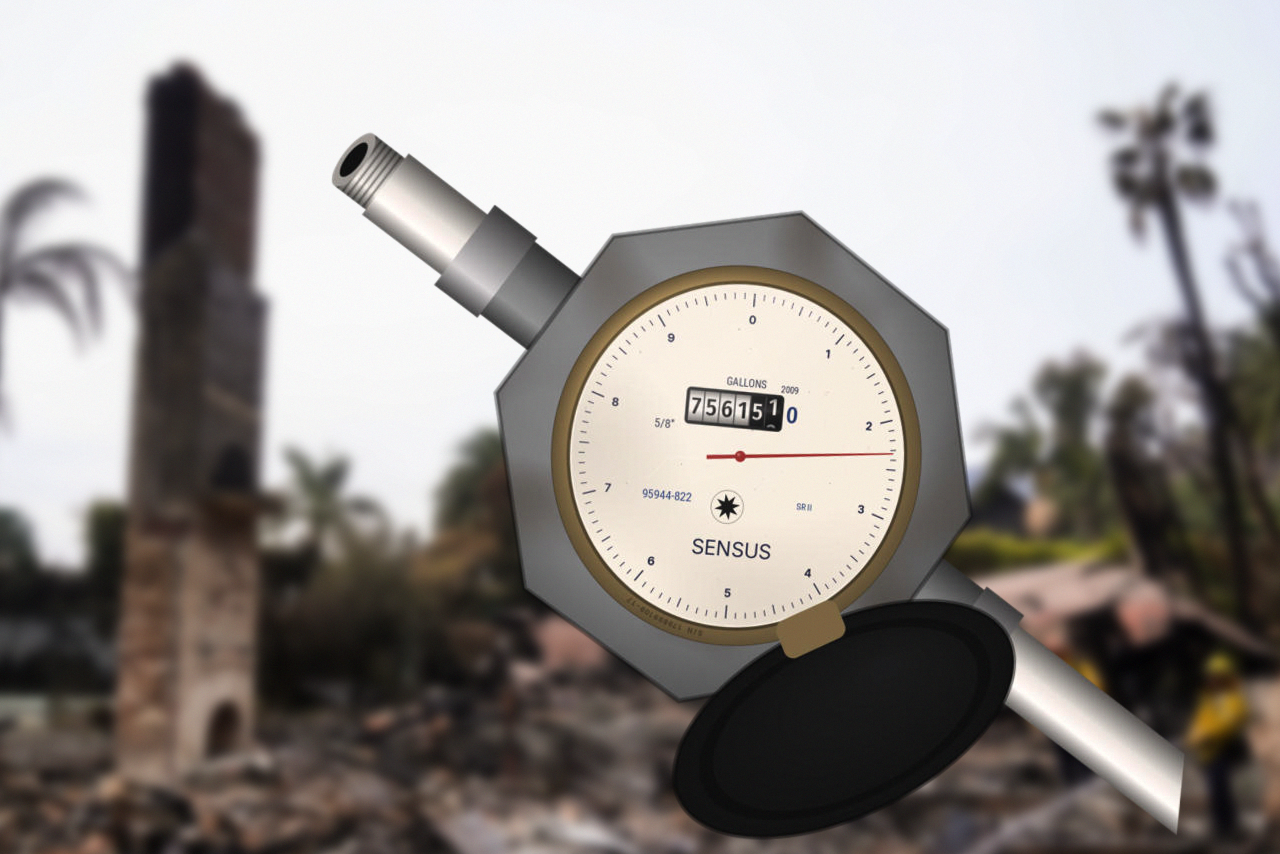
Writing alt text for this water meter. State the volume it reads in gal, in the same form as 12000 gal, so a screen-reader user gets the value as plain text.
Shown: 7561512.3 gal
